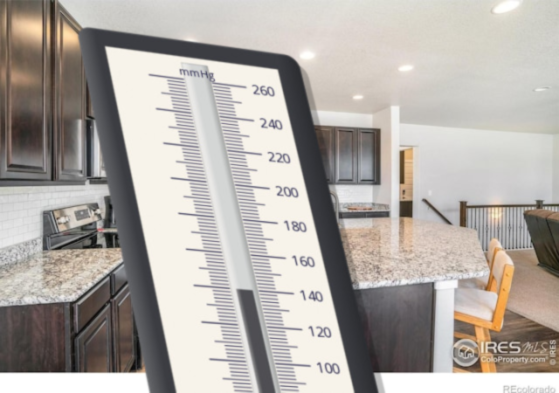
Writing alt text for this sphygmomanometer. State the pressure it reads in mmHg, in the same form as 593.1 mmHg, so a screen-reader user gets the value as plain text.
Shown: 140 mmHg
